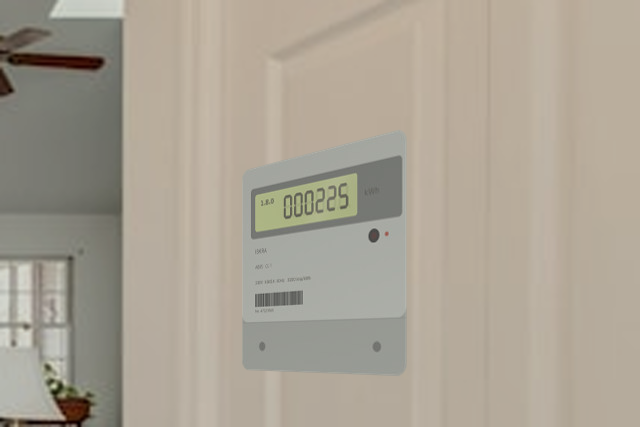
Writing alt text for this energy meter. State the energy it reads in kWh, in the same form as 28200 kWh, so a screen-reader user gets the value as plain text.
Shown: 225 kWh
